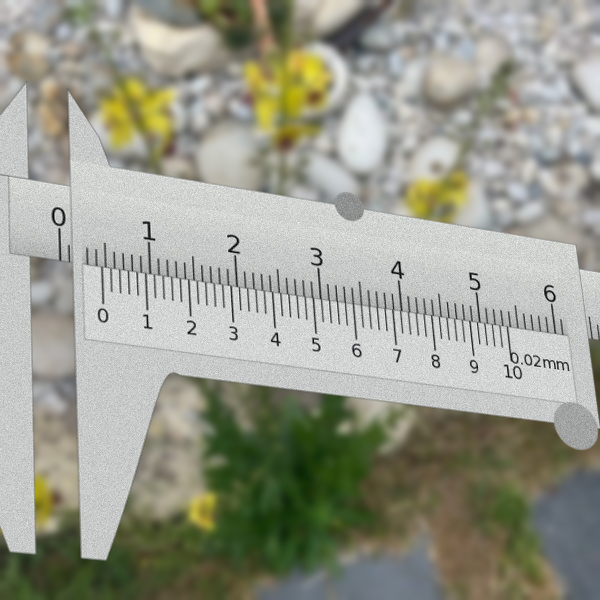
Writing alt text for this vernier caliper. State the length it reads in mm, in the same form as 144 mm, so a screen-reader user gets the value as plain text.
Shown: 4.6 mm
